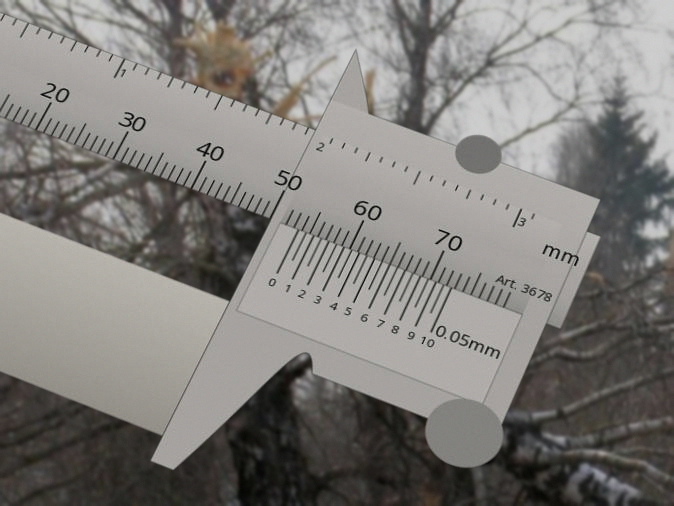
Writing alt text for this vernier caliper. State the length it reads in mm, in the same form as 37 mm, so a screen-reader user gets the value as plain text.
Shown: 53.6 mm
